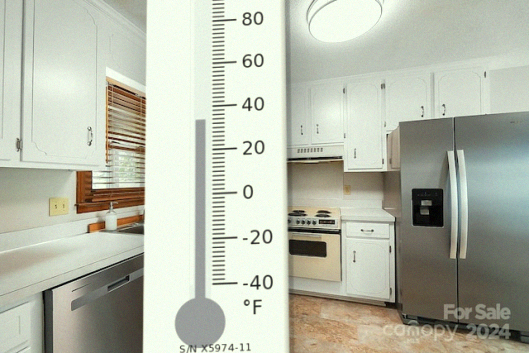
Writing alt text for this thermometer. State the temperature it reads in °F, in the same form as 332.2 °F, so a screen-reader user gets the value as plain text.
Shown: 34 °F
